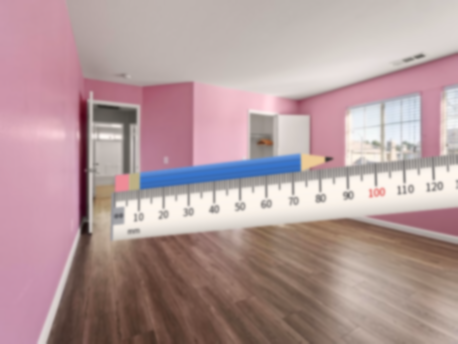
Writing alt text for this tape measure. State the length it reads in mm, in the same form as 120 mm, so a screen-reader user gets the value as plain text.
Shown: 85 mm
